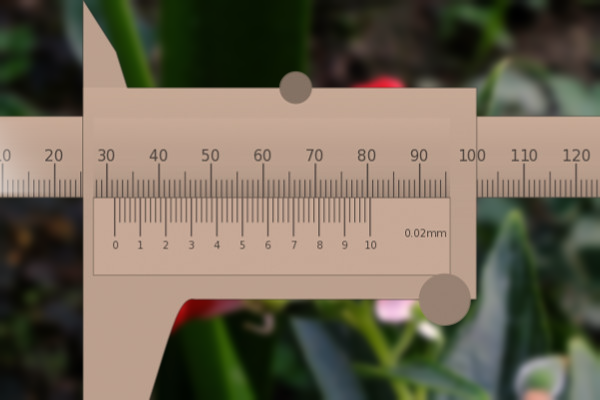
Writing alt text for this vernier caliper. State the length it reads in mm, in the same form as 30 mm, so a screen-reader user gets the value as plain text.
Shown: 31.5 mm
